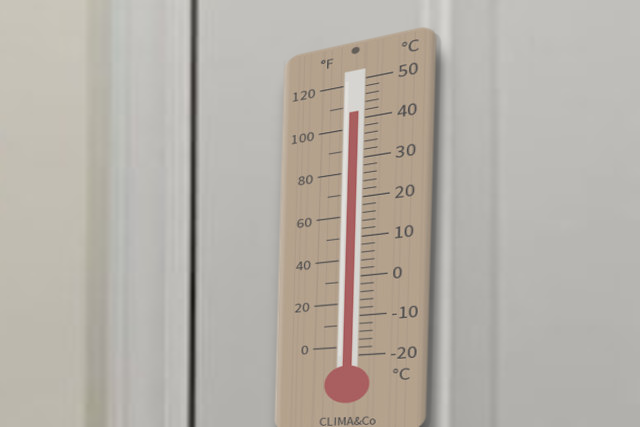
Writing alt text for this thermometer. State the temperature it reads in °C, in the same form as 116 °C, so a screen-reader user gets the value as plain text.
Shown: 42 °C
